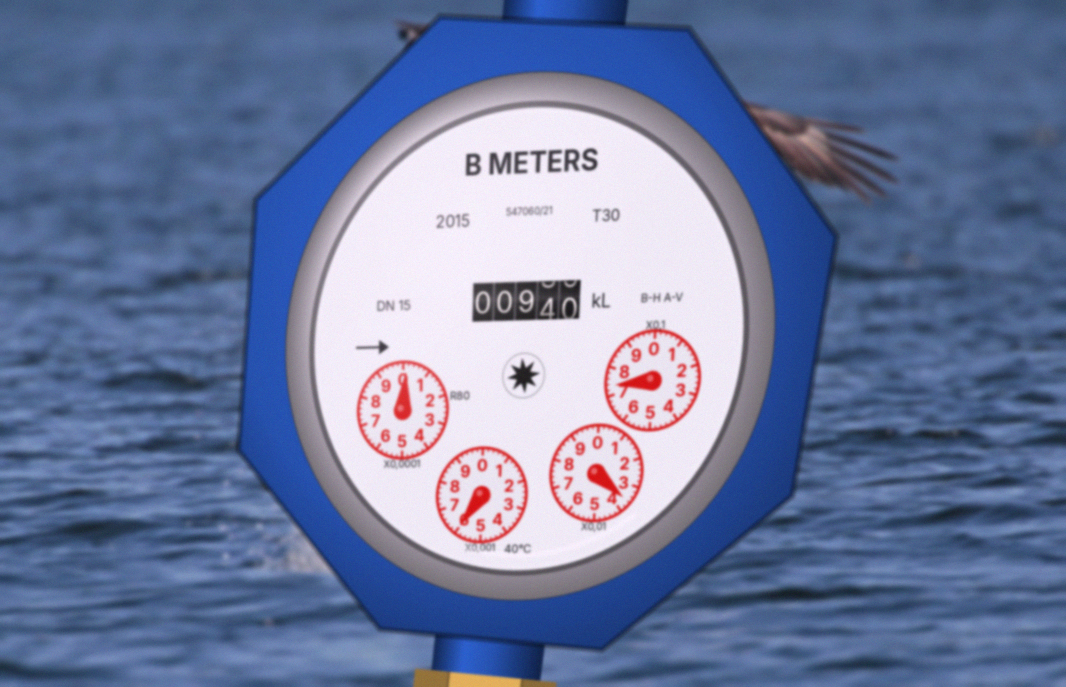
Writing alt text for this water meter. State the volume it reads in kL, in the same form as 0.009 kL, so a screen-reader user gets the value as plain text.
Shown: 939.7360 kL
